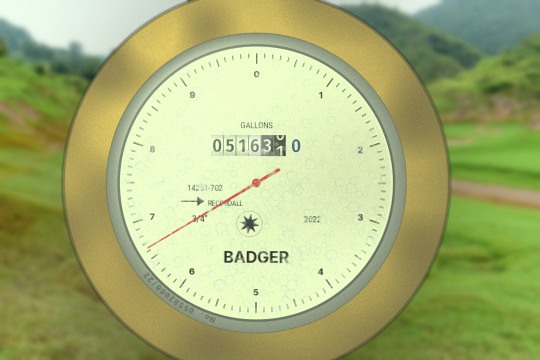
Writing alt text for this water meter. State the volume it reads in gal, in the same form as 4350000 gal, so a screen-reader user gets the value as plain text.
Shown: 516306.6 gal
